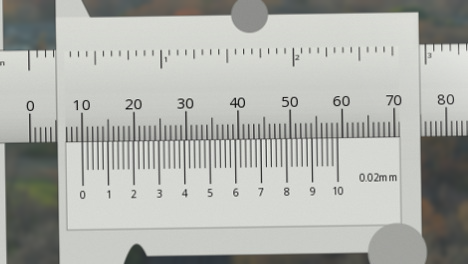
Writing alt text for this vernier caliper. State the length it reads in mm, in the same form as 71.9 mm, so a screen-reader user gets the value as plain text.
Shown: 10.0 mm
